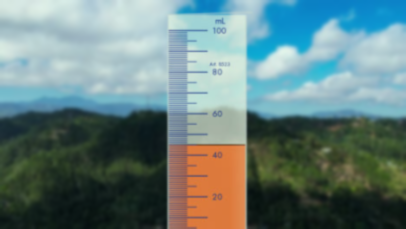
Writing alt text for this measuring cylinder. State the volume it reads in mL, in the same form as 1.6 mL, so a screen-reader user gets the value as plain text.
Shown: 45 mL
